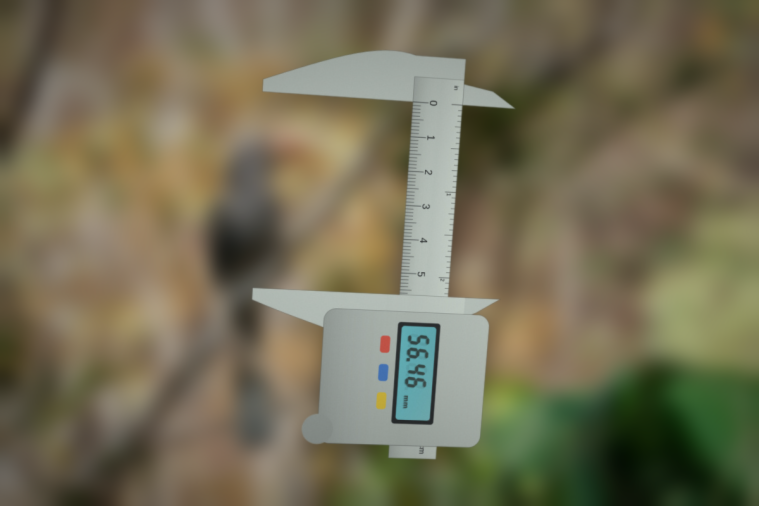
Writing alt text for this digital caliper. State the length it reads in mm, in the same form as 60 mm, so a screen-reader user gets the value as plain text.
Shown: 56.46 mm
